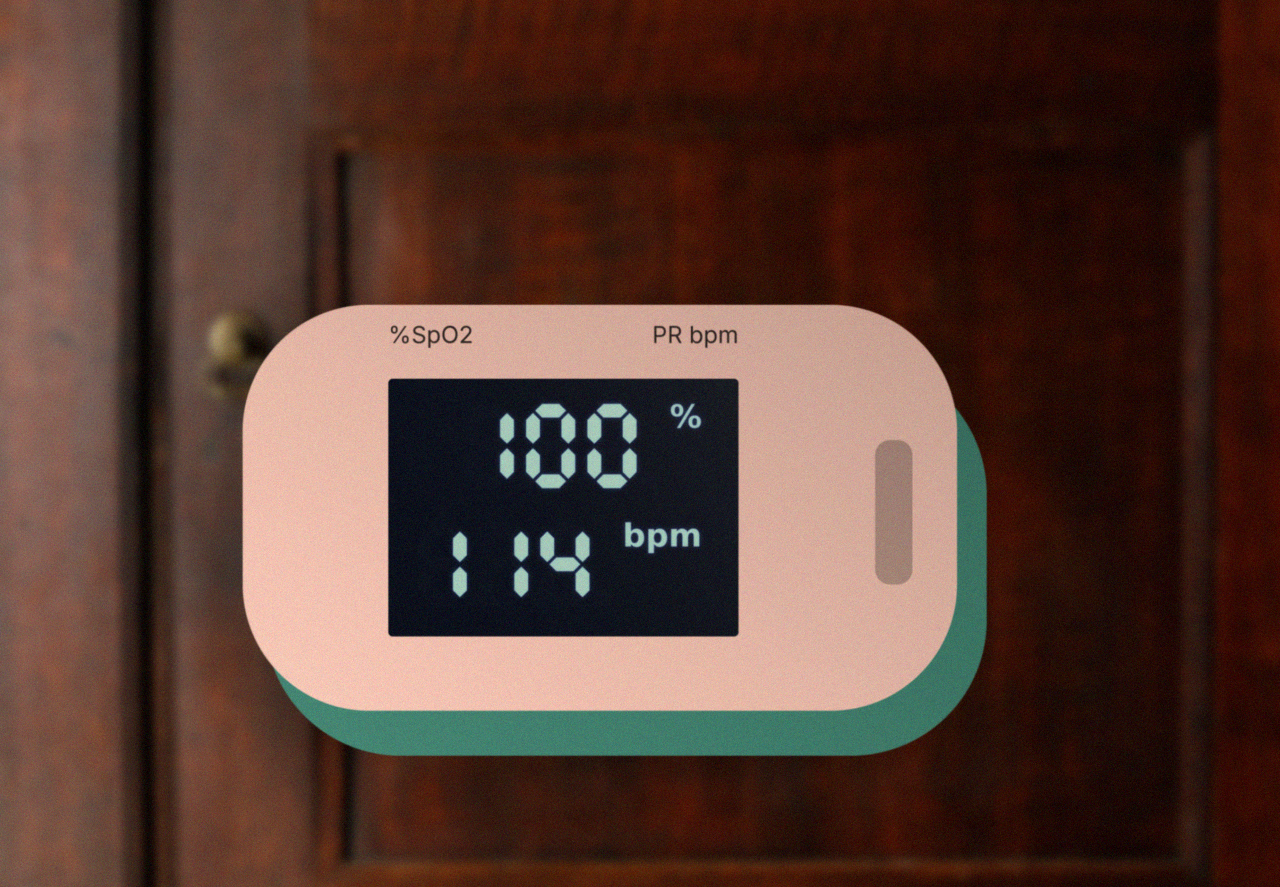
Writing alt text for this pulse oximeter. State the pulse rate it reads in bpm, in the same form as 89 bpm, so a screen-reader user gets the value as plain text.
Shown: 114 bpm
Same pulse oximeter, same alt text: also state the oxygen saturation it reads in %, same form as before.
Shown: 100 %
